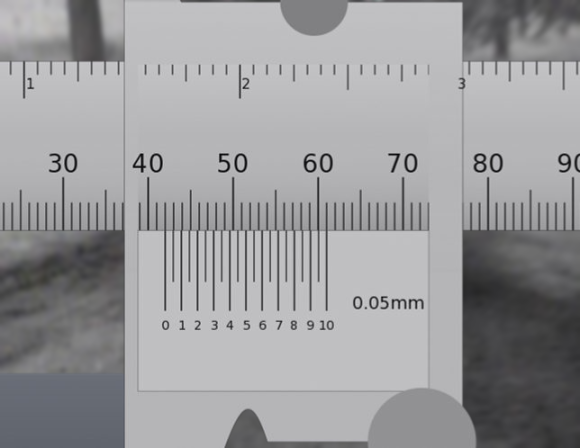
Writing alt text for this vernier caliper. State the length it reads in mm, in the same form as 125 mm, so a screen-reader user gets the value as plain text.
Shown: 42.0 mm
